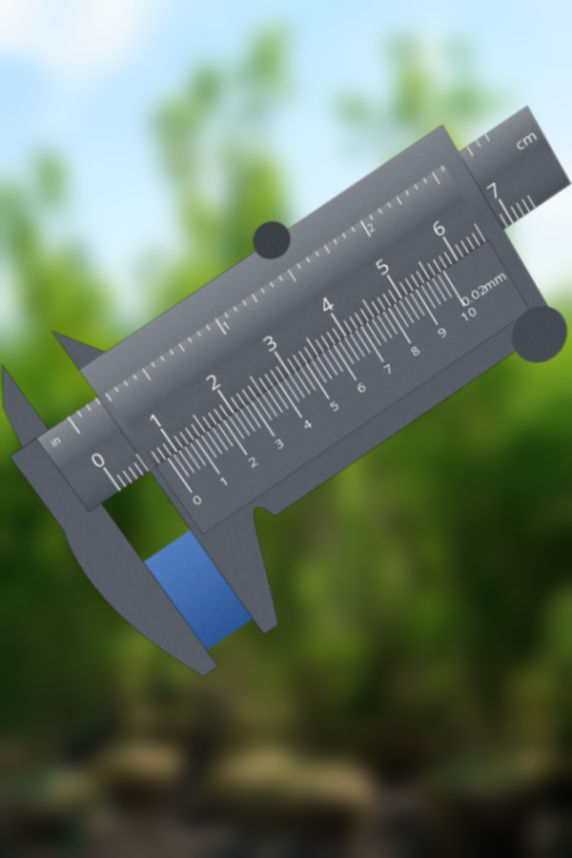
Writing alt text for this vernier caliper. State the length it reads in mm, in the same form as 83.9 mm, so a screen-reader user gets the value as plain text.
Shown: 8.4 mm
